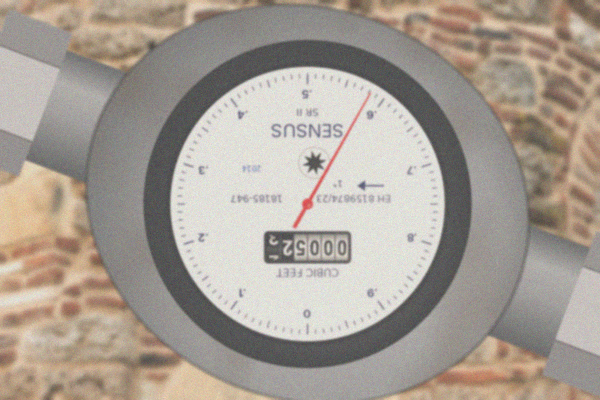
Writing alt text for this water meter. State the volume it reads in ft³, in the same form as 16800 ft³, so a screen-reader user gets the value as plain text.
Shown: 522.58 ft³
